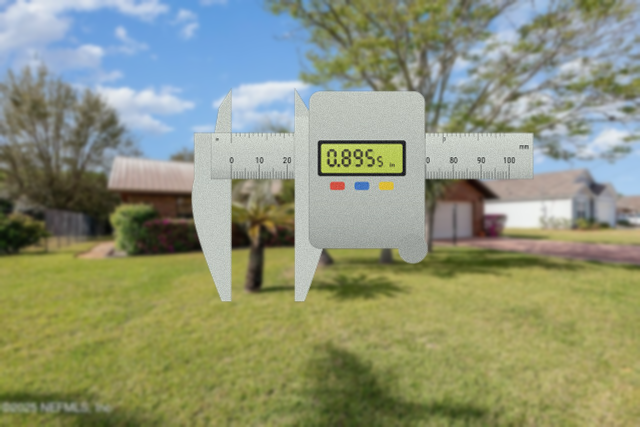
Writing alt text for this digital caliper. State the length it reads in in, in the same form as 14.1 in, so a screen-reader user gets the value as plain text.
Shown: 0.8955 in
